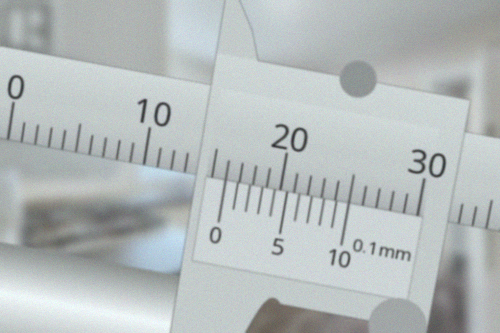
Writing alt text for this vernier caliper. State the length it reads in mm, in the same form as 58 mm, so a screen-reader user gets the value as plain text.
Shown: 16.0 mm
